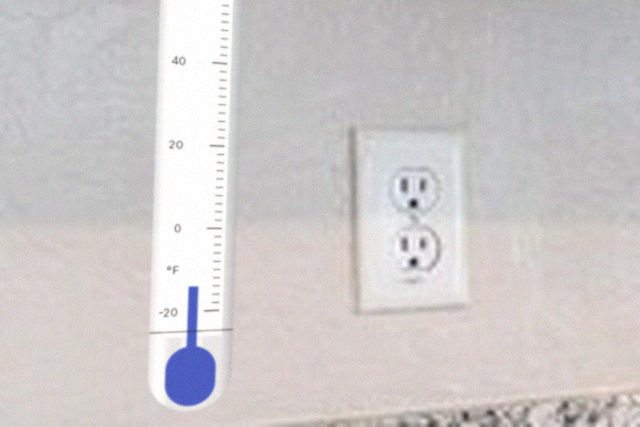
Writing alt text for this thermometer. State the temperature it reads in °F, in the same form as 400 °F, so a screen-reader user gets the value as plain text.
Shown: -14 °F
